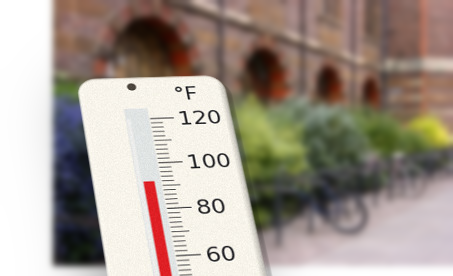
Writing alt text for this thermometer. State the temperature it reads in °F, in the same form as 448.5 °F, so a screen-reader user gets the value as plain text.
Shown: 92 °F
